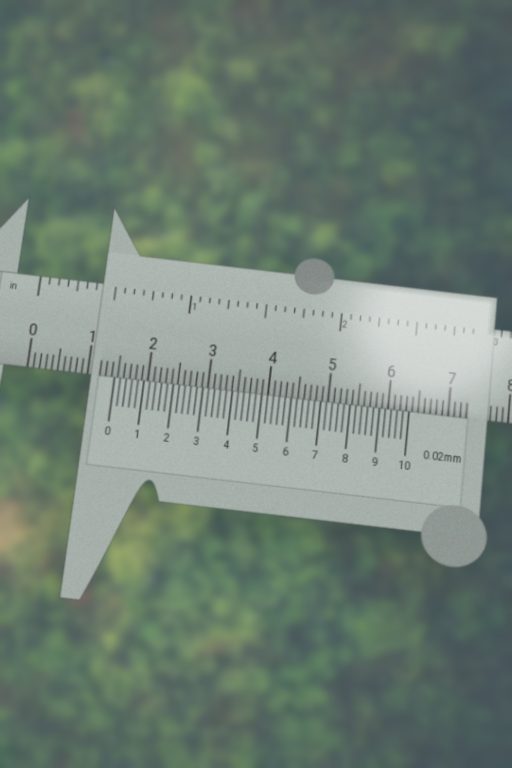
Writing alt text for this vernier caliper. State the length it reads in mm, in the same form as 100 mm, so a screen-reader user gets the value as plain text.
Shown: 14.5 mm
